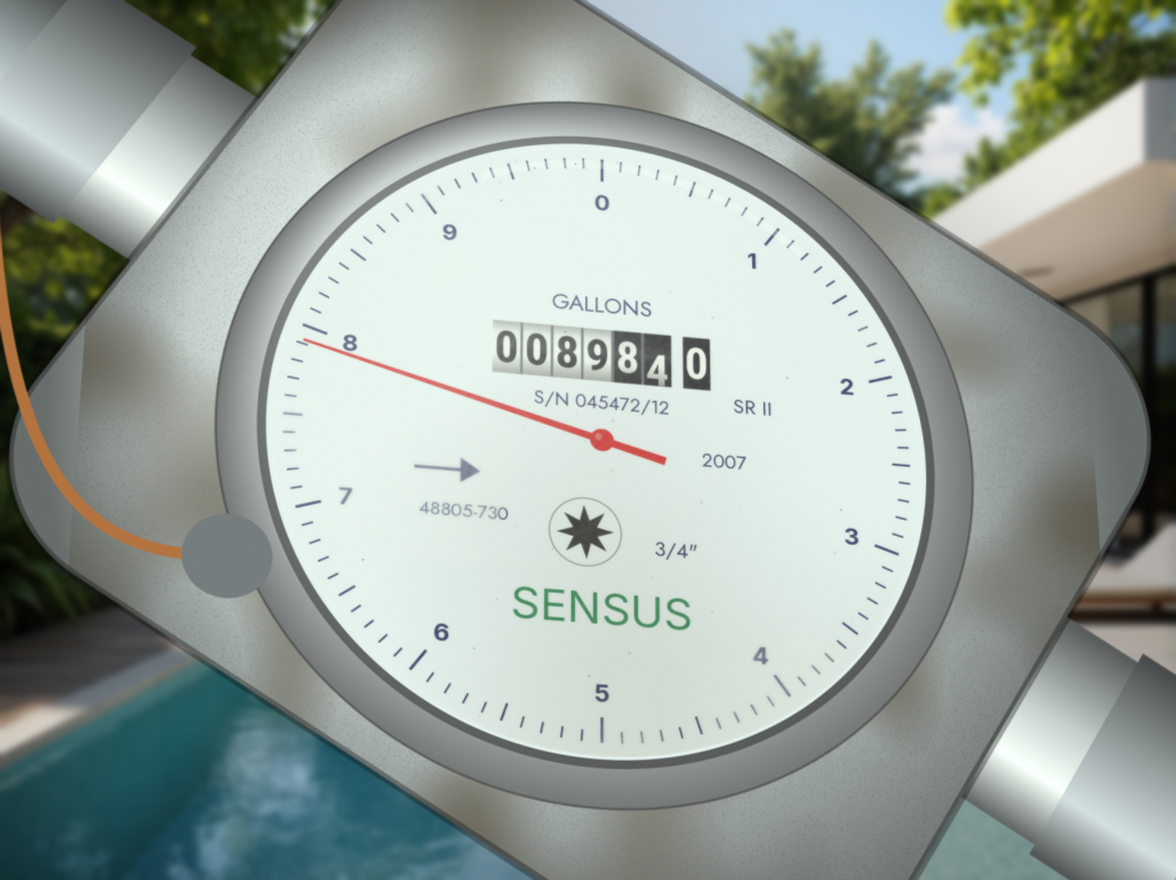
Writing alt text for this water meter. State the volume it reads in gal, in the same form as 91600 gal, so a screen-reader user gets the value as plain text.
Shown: 89837.9 gal
